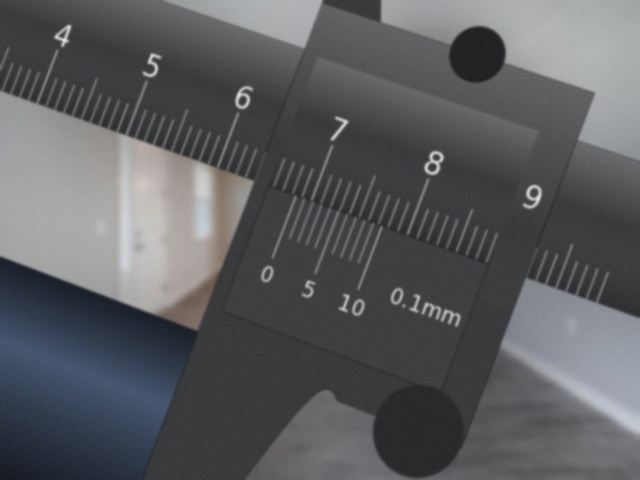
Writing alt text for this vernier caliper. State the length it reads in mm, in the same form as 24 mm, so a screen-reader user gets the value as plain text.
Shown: 68.4 mm
